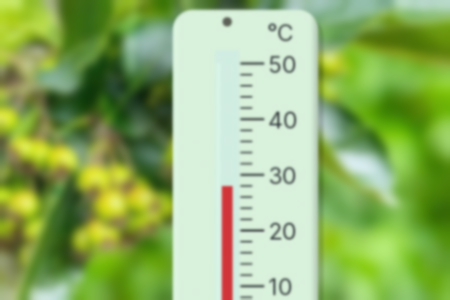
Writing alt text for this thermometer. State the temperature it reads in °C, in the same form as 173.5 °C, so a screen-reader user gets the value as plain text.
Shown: 28 °C
